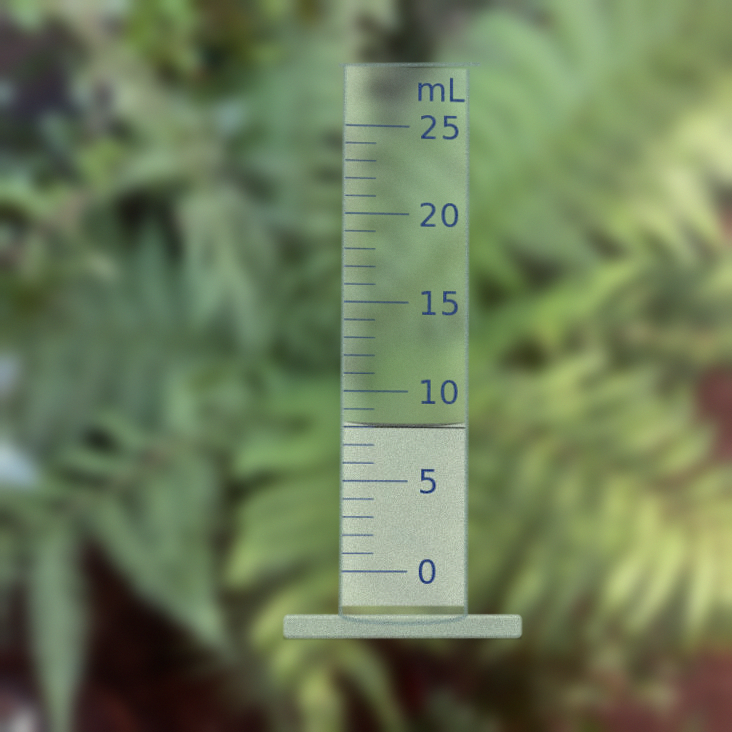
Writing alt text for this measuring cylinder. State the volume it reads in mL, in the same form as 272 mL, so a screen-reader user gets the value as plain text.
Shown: 8 mL
